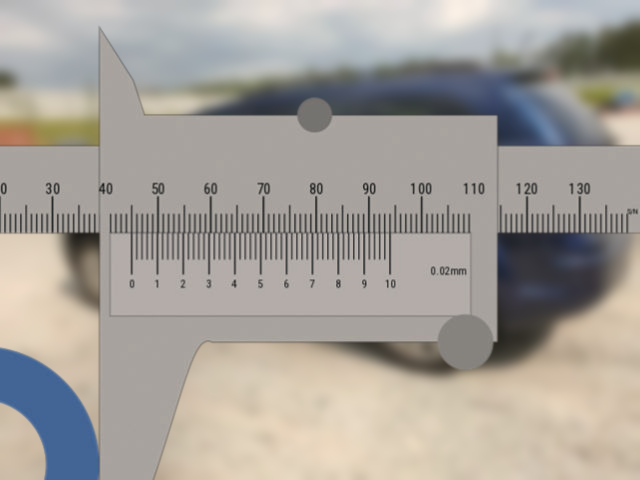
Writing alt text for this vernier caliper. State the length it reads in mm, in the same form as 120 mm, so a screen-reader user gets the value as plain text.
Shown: 45.0 mm
